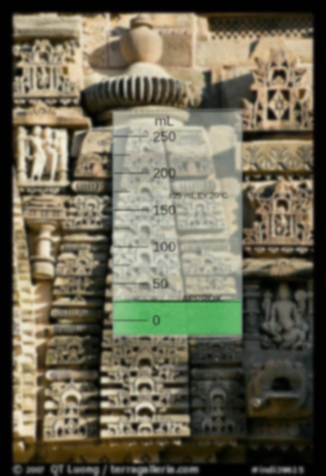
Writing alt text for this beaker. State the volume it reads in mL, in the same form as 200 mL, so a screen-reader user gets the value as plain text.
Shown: 25 mL
